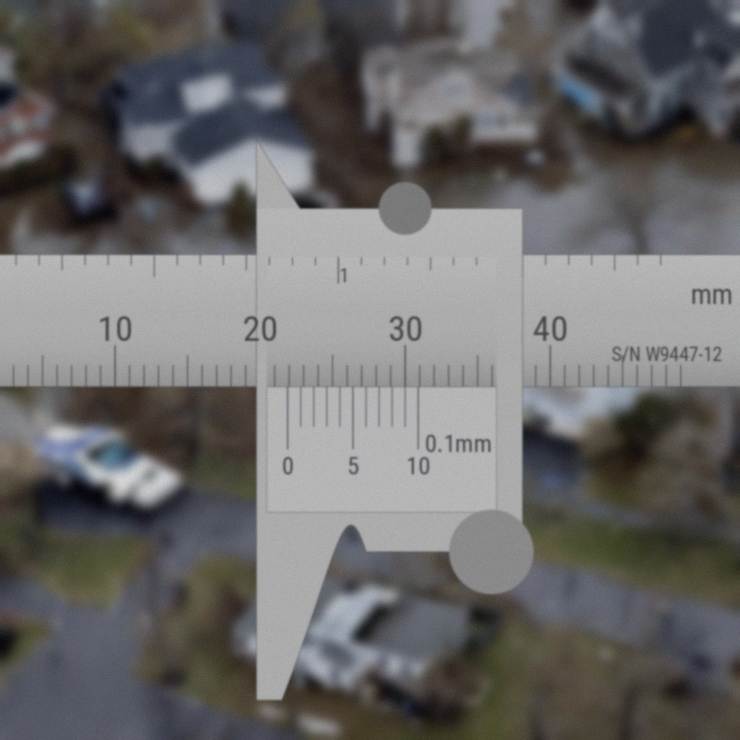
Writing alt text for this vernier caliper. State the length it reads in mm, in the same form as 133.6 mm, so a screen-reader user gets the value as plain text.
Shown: 21.9 mm
